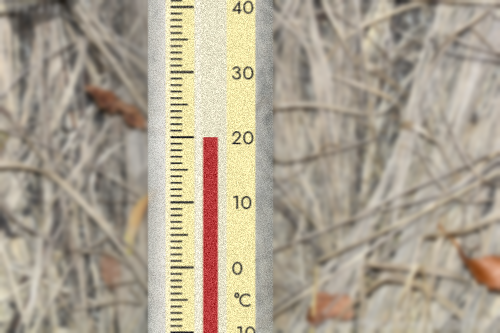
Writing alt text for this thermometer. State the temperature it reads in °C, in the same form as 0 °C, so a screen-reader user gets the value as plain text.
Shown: 20 °C
